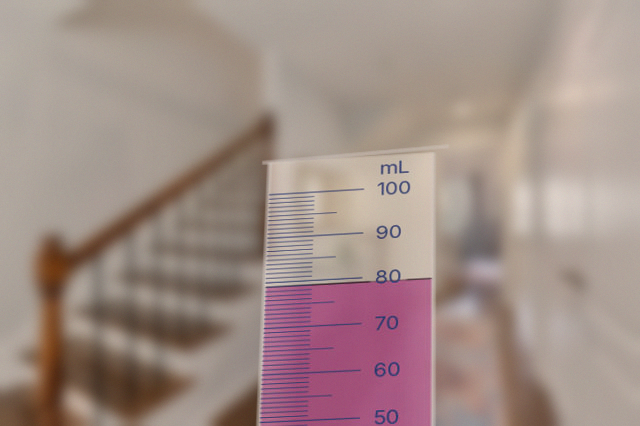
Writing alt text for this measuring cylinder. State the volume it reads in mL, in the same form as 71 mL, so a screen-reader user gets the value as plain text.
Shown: 79 mL
